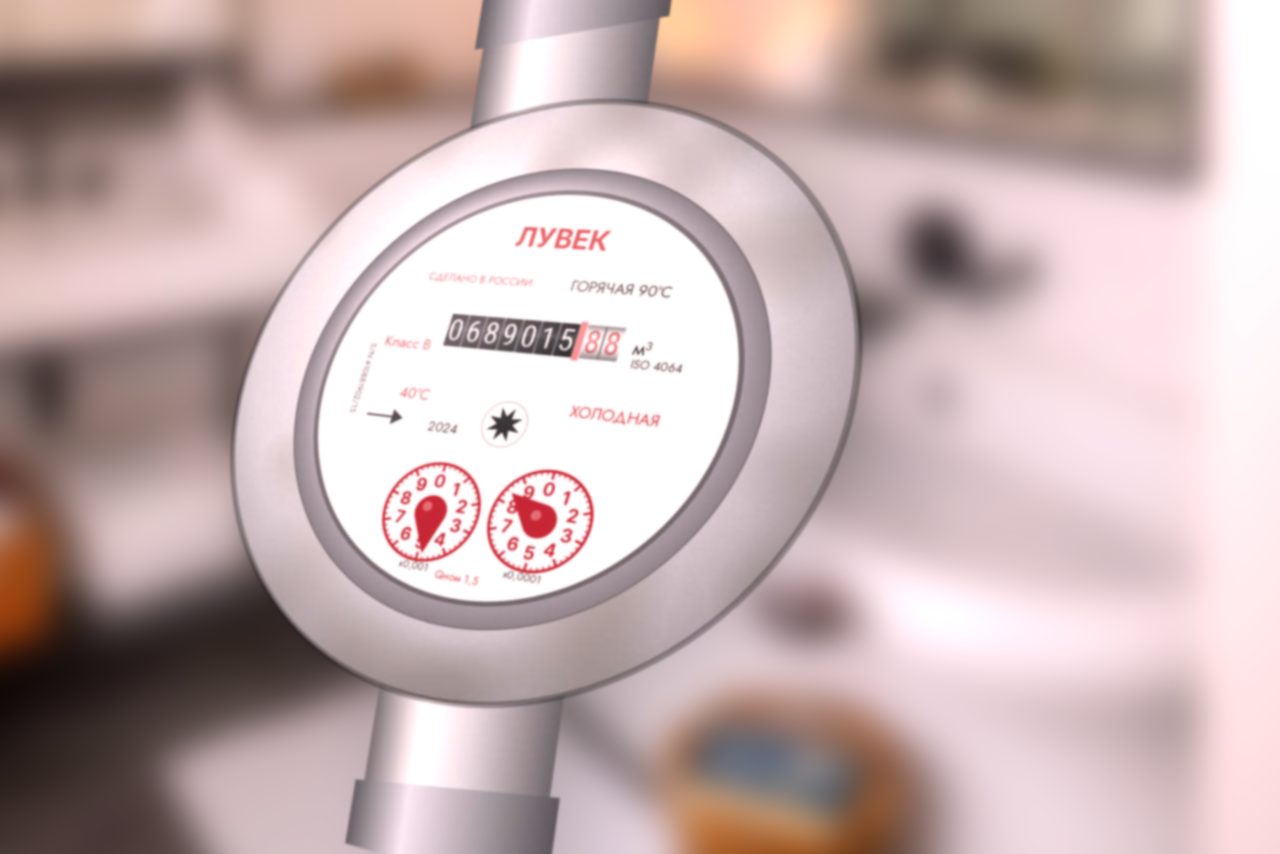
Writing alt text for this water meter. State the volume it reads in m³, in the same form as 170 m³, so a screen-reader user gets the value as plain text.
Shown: 689015.8848 m³
